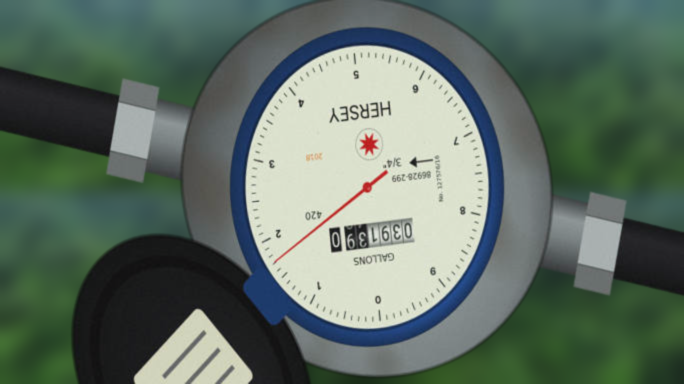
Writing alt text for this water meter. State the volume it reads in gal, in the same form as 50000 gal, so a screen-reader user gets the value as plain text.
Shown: 391391.7 gal
